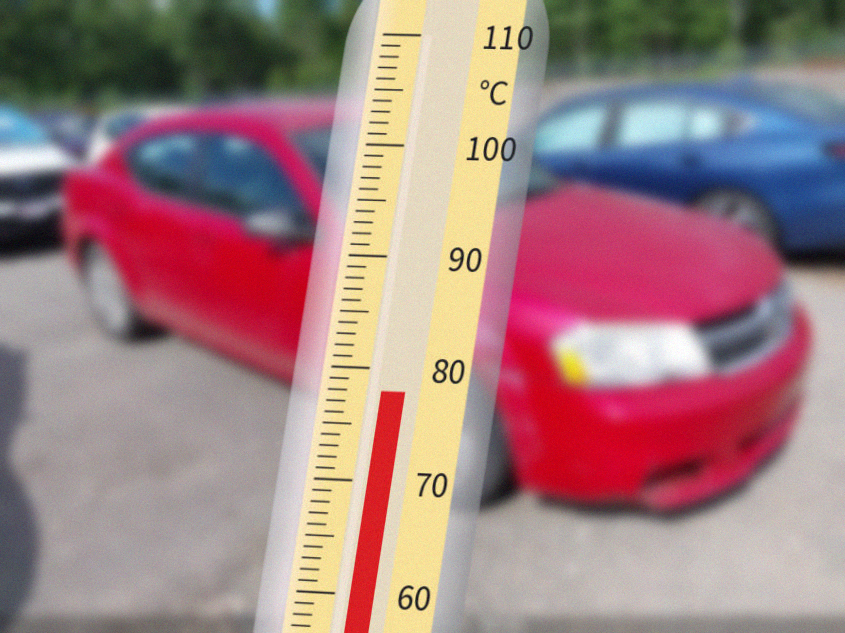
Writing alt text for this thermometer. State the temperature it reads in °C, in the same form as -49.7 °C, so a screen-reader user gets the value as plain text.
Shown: 78 °C
